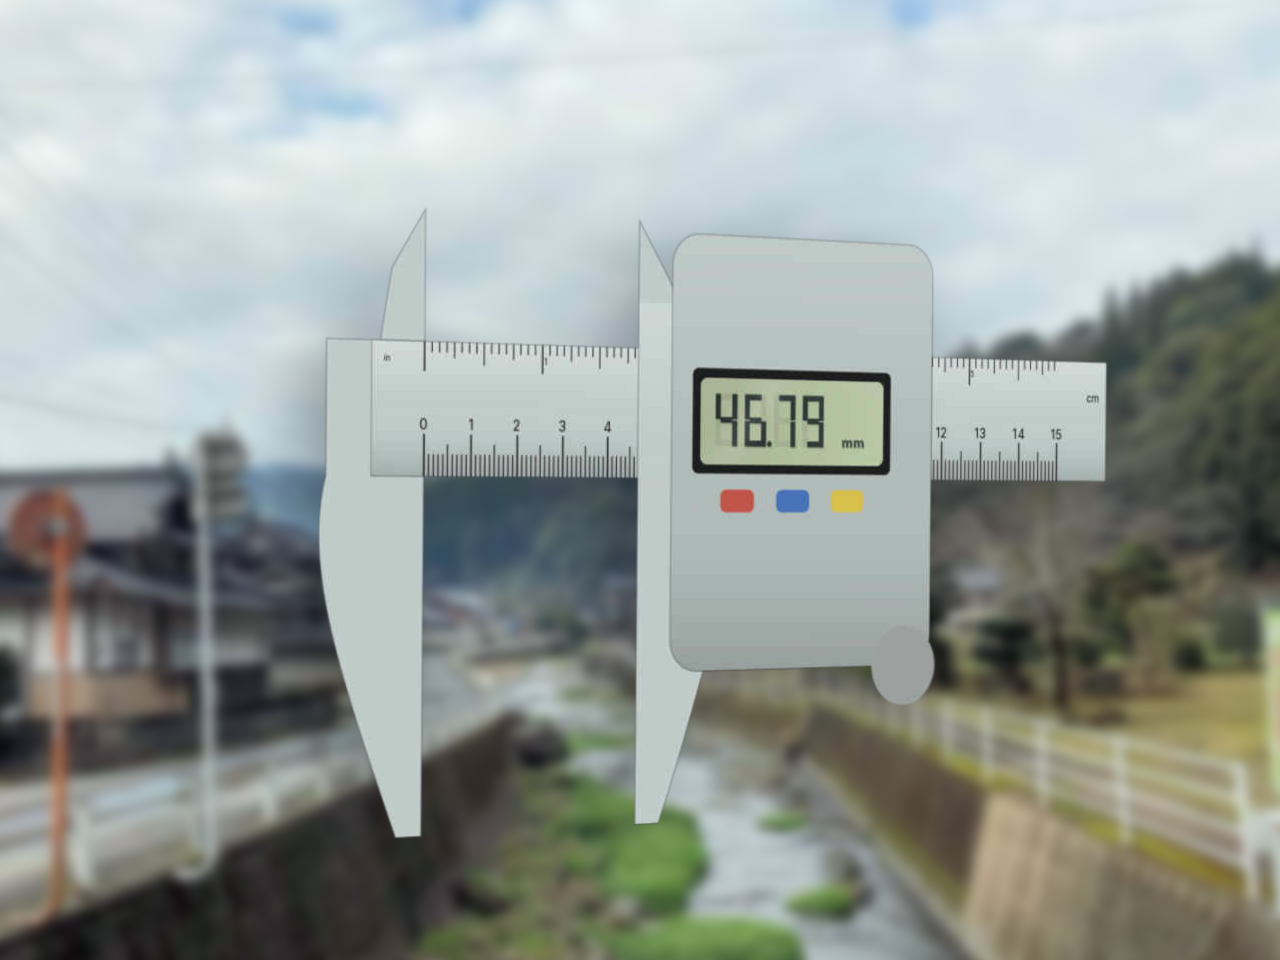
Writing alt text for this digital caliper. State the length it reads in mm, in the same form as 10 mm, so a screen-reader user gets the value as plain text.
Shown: 46.79 mm
